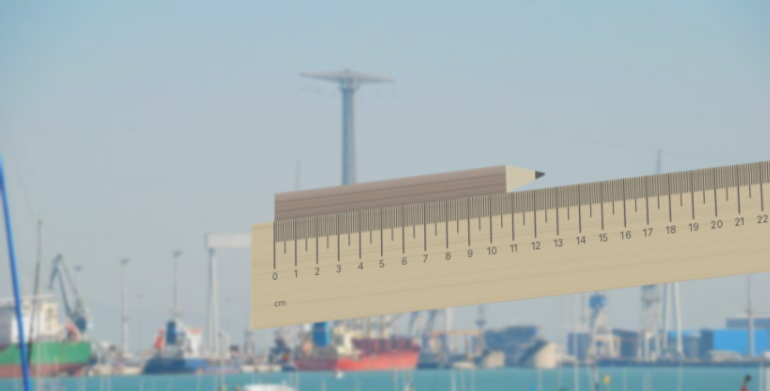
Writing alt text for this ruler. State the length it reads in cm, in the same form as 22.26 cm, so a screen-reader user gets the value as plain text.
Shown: 12.5 cm
